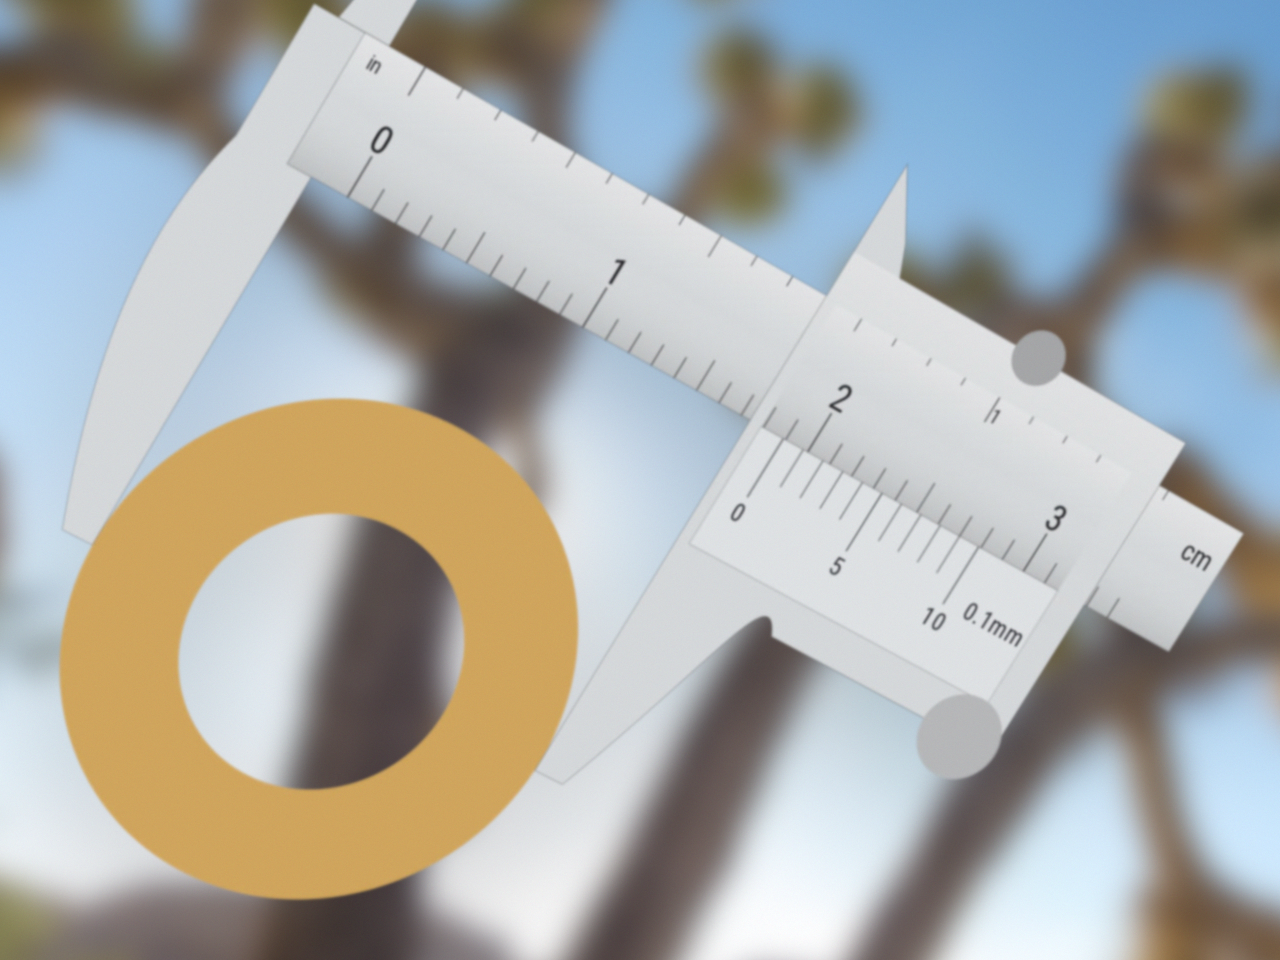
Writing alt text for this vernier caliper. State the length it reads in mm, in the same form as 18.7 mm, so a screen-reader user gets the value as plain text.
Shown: 18.9 mm
